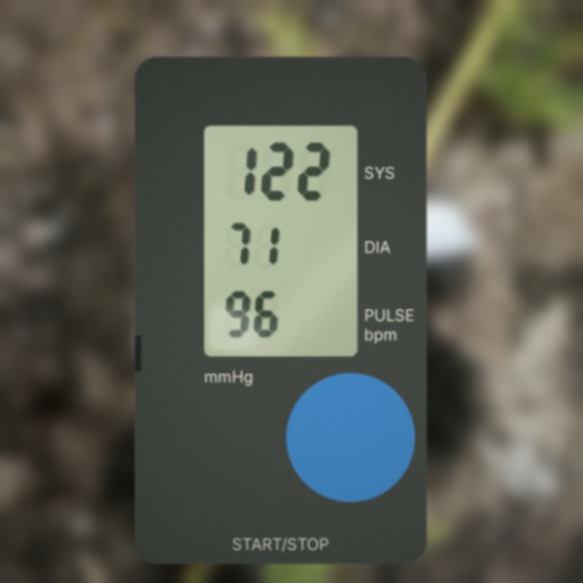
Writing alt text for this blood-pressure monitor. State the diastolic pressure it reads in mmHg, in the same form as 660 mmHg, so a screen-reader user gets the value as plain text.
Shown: 71 mmHg
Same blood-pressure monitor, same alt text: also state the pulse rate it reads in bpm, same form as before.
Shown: 96 bpm
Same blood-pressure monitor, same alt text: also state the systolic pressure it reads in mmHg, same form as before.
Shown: 122 mmHg
